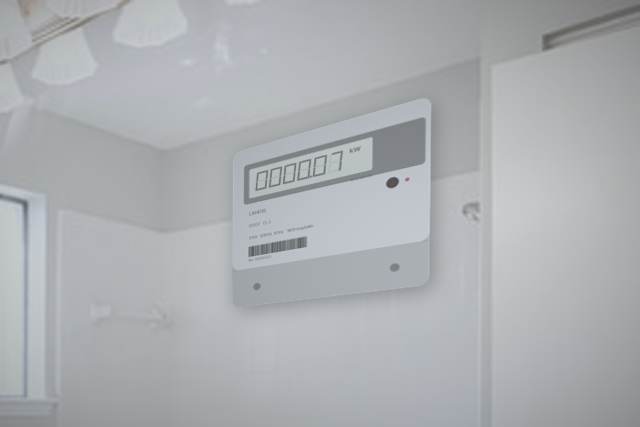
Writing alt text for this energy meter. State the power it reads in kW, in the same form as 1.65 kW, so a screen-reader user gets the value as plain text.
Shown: 0.07 kW
